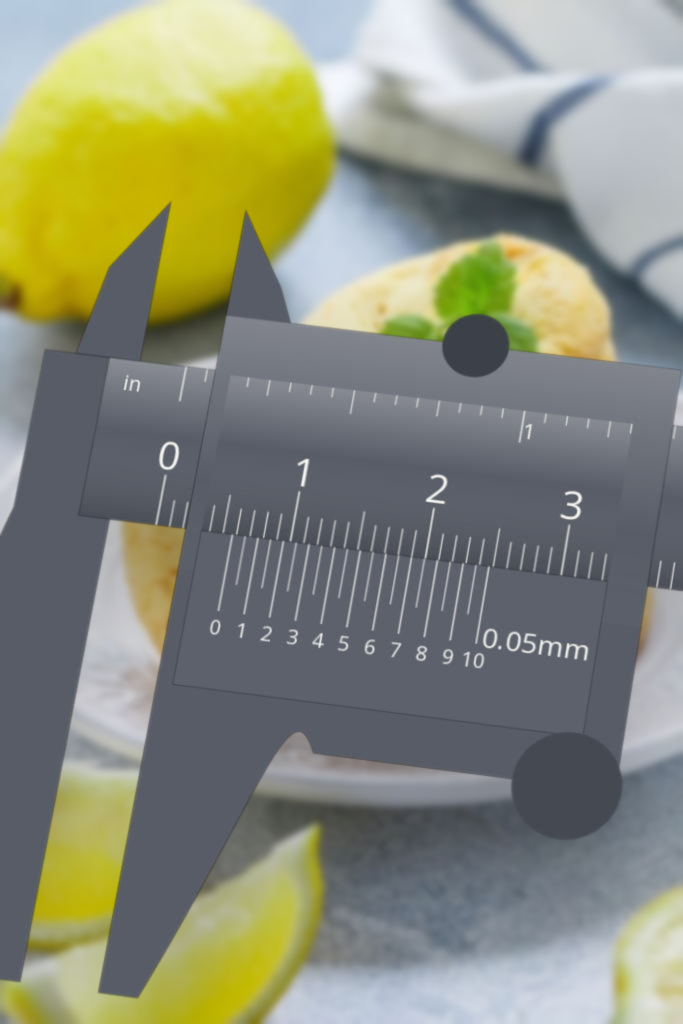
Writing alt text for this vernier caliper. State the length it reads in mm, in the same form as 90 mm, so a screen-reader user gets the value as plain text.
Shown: 5.7 mm
